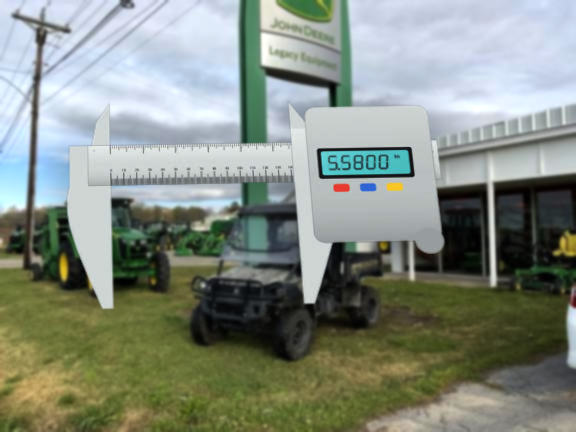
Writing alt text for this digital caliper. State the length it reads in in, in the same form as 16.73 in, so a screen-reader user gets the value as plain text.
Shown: 5.5800 in
